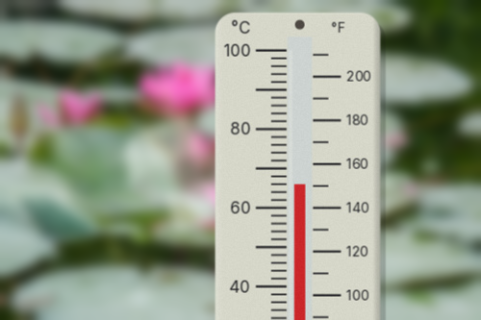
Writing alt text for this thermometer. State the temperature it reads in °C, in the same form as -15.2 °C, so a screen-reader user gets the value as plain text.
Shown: 66 °C
